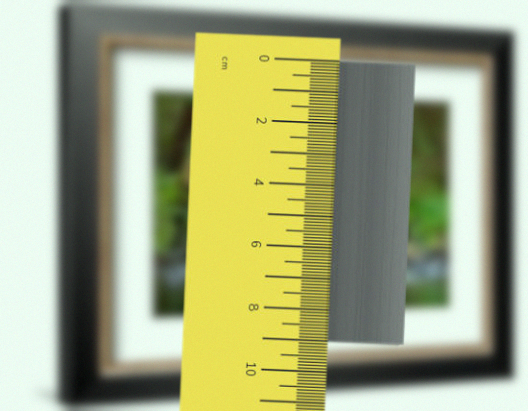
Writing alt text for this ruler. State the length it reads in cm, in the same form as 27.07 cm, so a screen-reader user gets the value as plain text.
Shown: 9 cm
